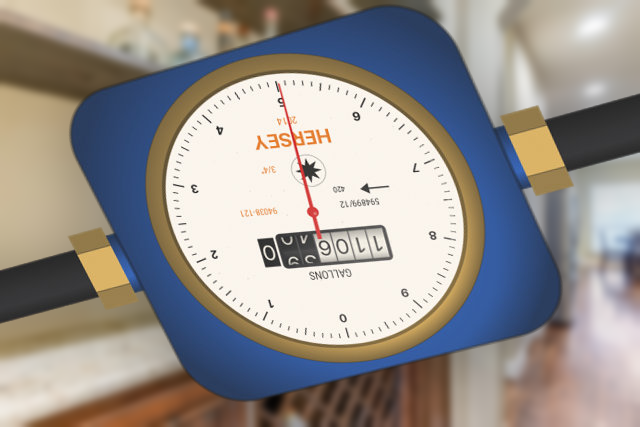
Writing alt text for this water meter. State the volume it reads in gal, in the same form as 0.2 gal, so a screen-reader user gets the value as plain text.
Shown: 1106395.0 gal
